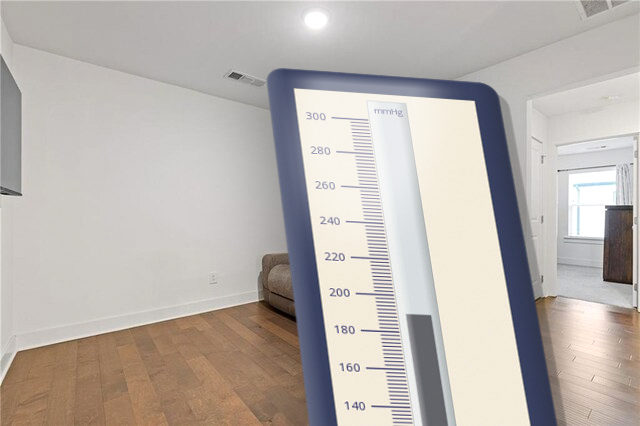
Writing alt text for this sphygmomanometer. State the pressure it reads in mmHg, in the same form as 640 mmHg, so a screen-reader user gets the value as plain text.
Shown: 190 mmHg
